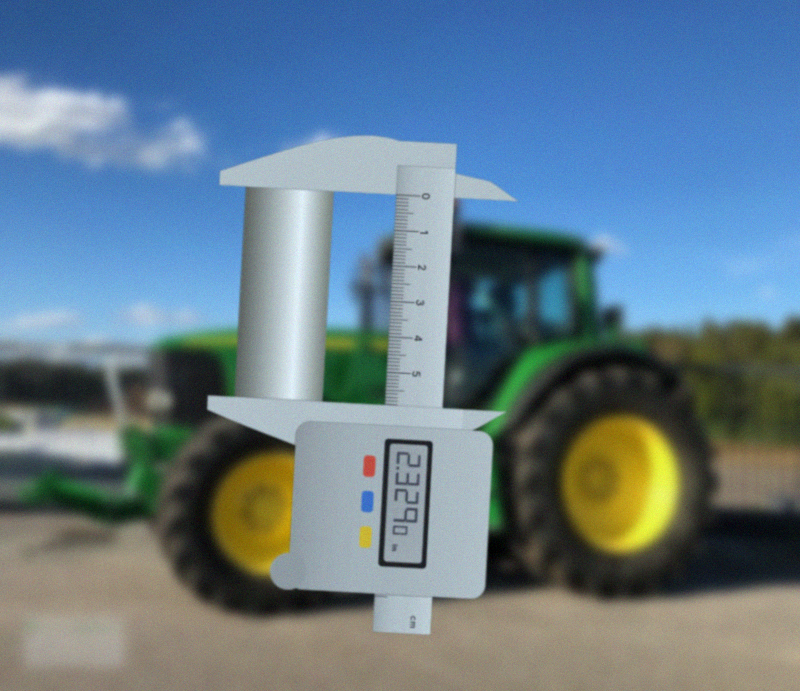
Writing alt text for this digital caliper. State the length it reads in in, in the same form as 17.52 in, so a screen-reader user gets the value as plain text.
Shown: 2.3290 in
